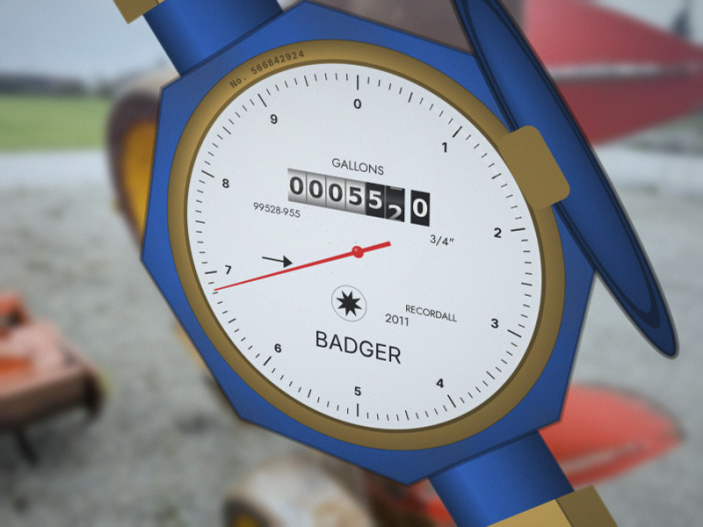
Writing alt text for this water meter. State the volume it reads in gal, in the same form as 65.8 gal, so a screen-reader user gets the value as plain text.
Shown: 5516.8 gal
